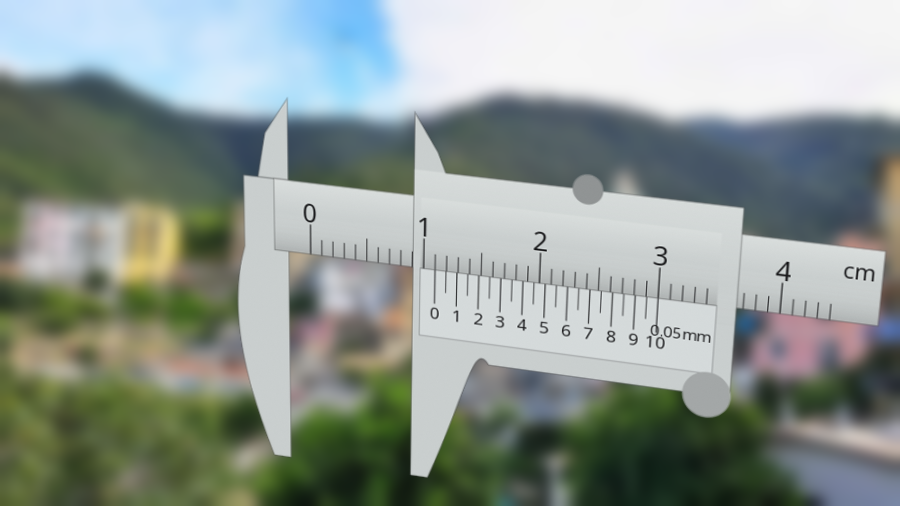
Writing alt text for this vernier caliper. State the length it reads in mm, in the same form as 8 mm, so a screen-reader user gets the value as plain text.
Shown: 11.0 mm
